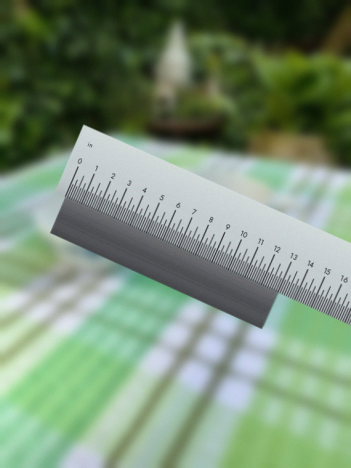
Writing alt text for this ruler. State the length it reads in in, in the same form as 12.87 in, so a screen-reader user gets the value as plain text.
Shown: 13 in
